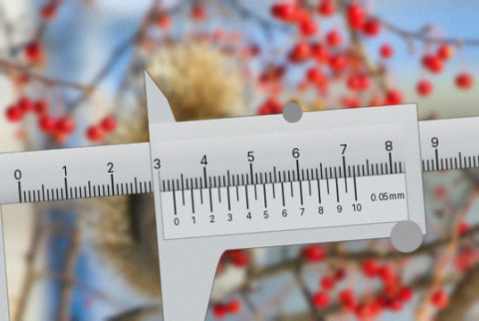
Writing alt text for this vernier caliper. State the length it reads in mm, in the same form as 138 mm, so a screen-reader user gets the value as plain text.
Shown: 33.0 mm
